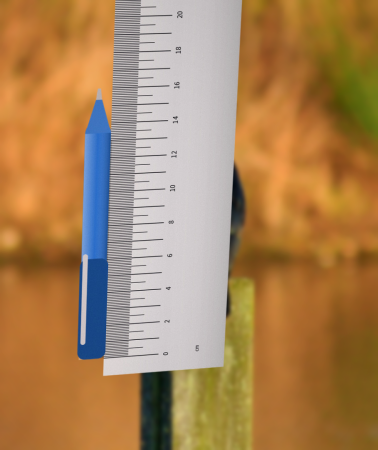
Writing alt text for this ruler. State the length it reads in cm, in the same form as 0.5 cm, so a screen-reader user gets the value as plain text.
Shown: 16 cm
